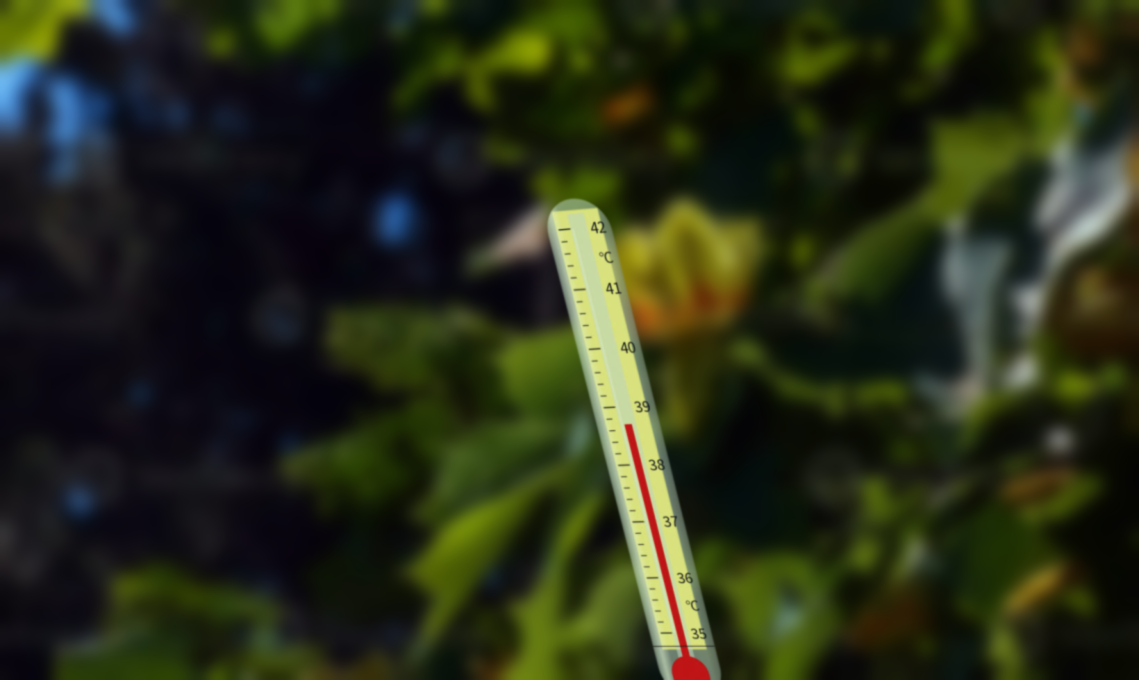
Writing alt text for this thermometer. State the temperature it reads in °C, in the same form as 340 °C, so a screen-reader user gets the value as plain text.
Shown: 38.7 °C
